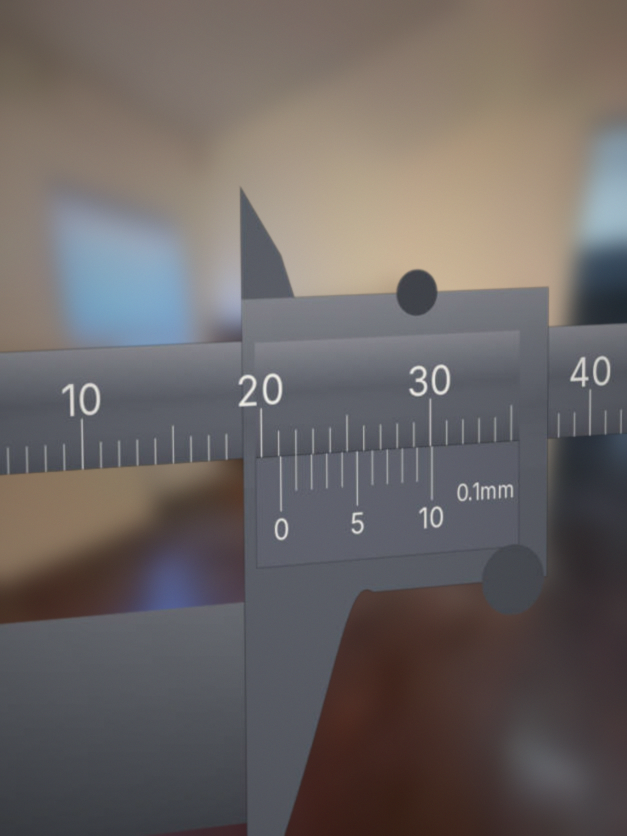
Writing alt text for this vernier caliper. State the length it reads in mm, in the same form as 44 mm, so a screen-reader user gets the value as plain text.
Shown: 21.1 mm
